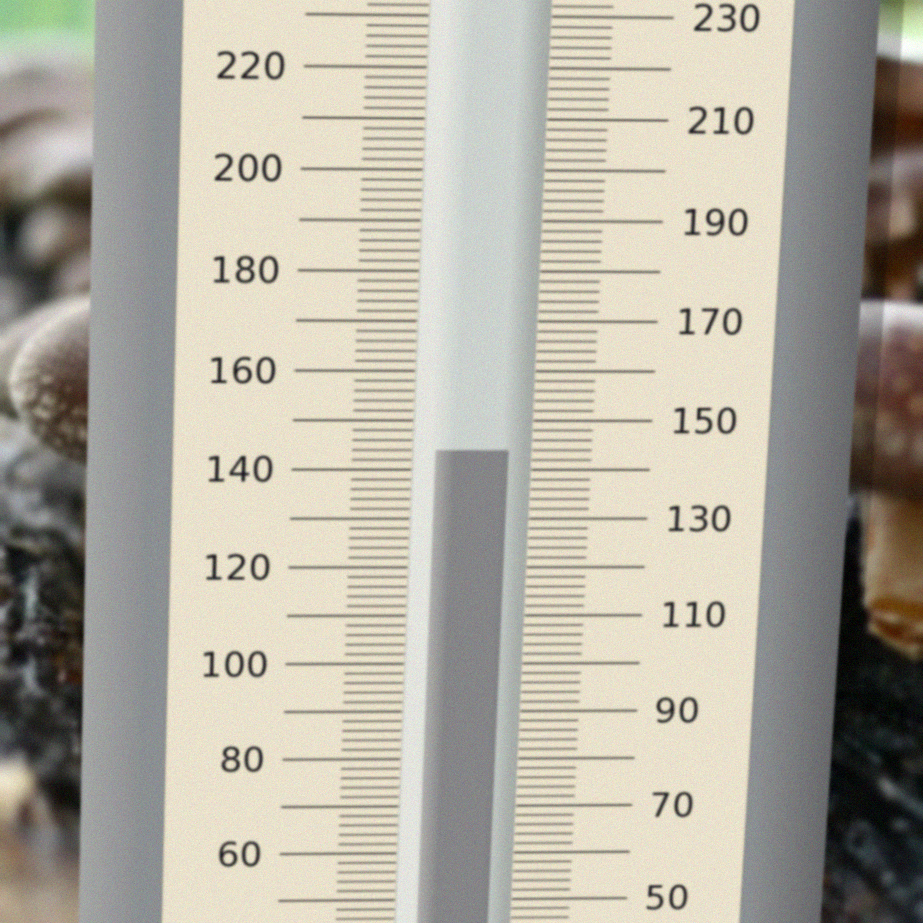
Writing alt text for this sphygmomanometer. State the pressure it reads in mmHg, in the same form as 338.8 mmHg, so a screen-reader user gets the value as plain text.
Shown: 144 mmHg
